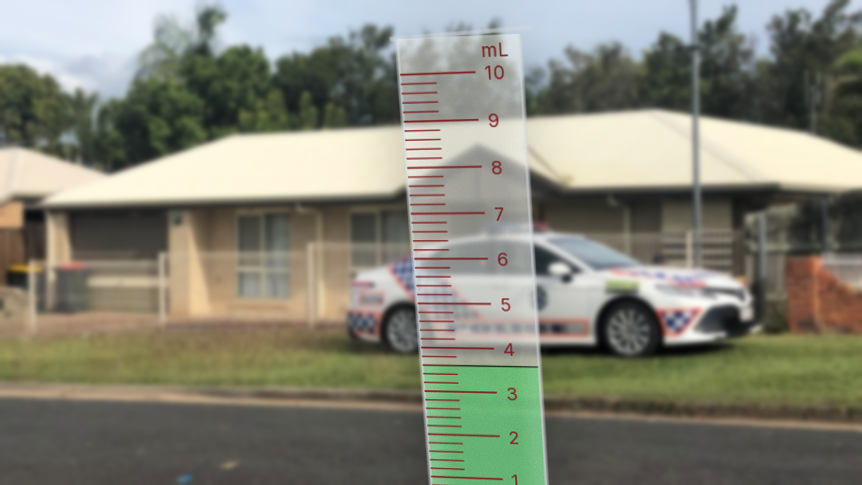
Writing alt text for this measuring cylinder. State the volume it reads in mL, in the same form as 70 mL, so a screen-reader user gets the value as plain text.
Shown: 3.6 mL
